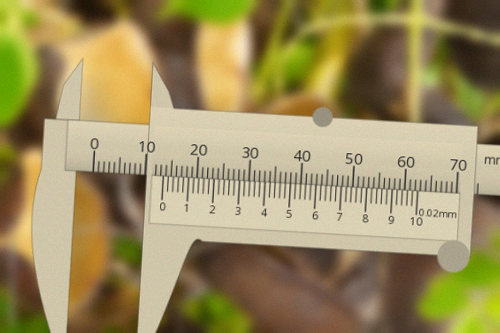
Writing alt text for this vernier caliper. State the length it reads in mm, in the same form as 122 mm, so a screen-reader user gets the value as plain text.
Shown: 13.5 mm
